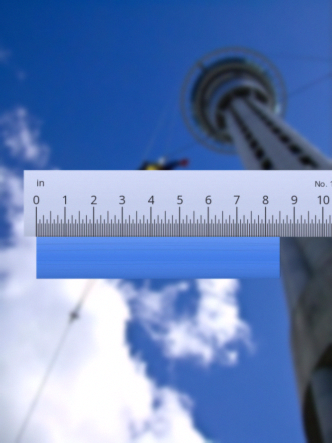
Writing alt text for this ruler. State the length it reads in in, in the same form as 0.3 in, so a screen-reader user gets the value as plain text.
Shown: 8.5 in
